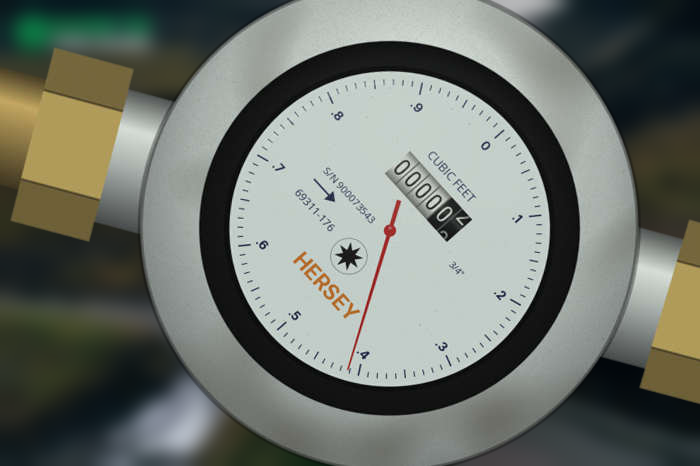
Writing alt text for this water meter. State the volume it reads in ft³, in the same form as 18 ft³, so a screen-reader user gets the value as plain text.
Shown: 2.41 ft³
